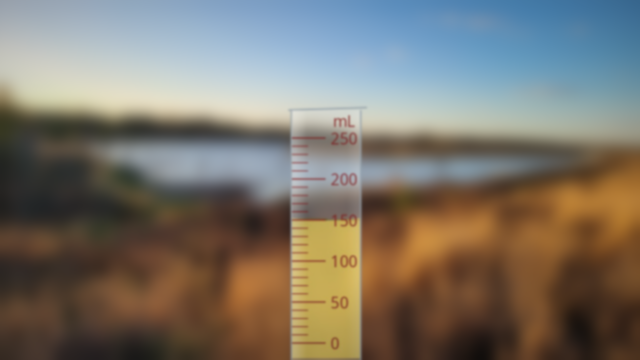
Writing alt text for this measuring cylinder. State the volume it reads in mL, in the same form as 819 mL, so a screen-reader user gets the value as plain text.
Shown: 150 mL
